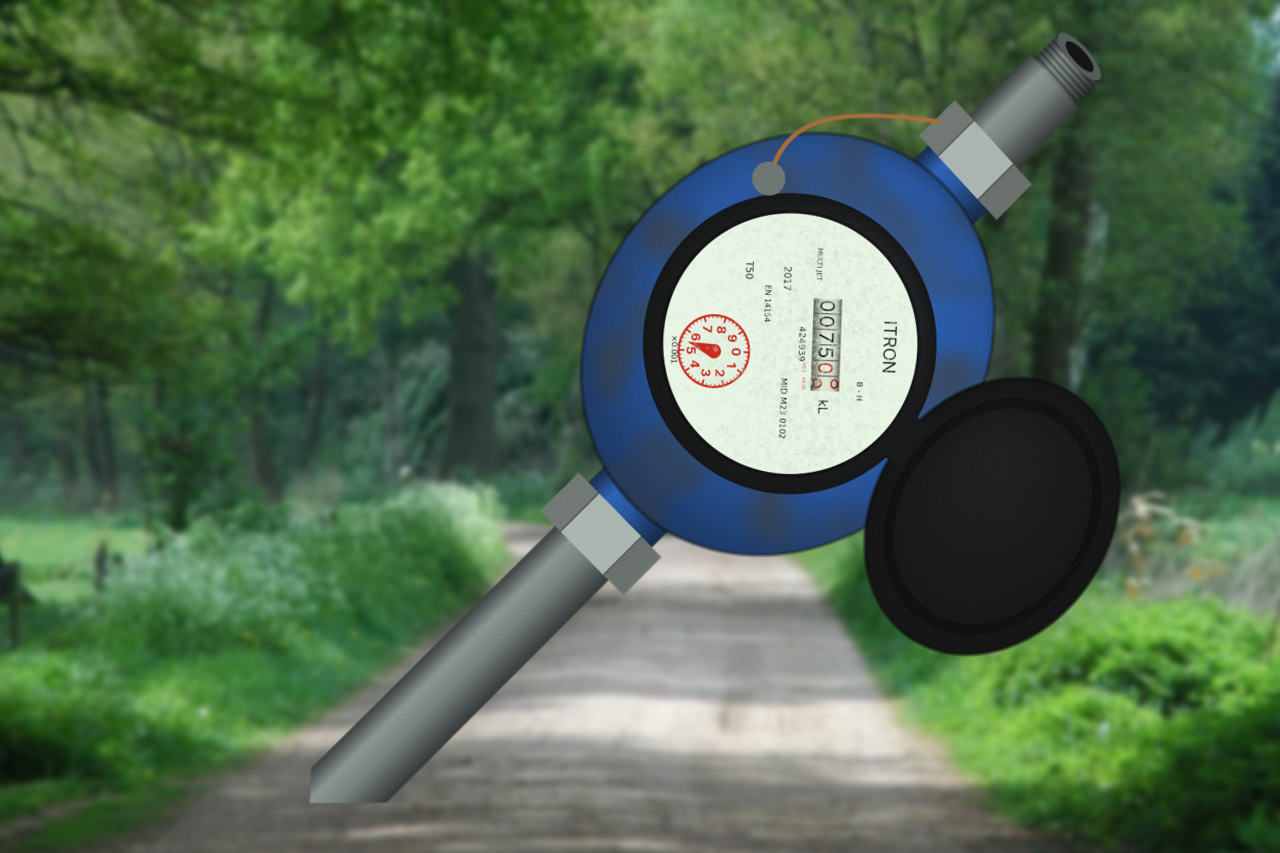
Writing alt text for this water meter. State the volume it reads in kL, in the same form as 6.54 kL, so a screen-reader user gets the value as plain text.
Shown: 75.085 kL
